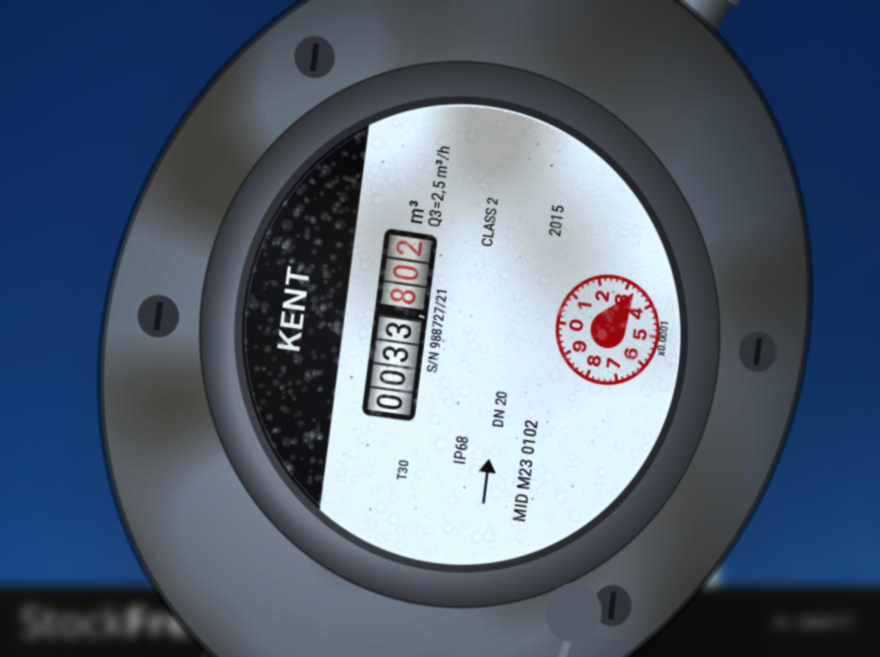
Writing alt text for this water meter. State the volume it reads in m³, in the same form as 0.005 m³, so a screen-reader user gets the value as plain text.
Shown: 33.8023 m³
